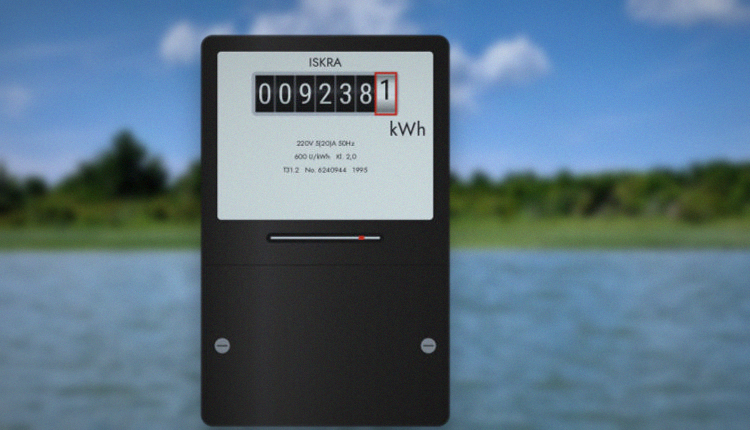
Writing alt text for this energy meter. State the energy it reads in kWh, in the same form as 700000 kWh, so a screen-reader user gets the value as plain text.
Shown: 9238.1 kWh
